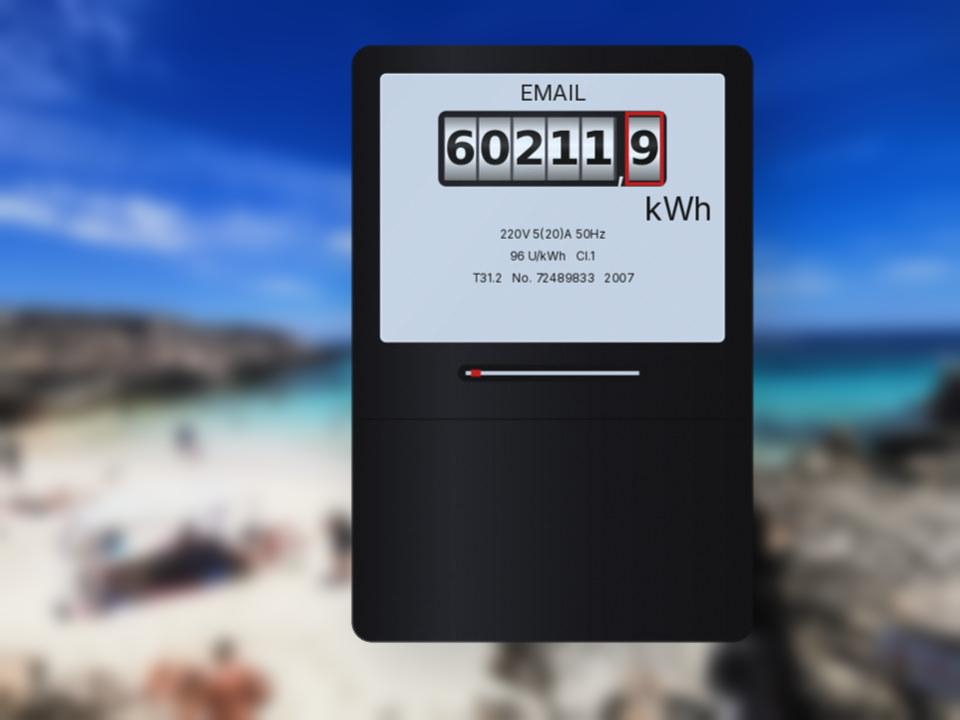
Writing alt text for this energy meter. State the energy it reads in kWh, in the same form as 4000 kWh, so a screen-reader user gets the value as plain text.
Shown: 60211.9 kWh
